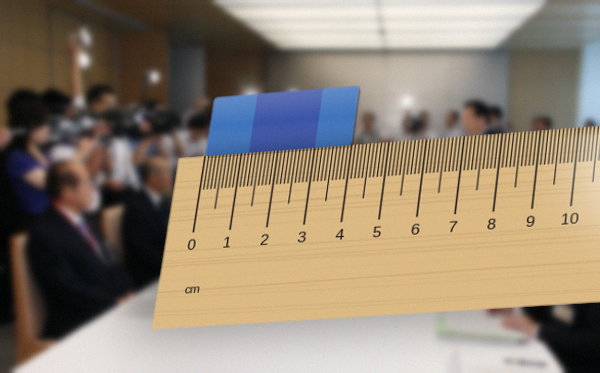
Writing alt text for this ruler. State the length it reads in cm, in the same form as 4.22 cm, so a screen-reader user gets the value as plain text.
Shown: 4 cm
